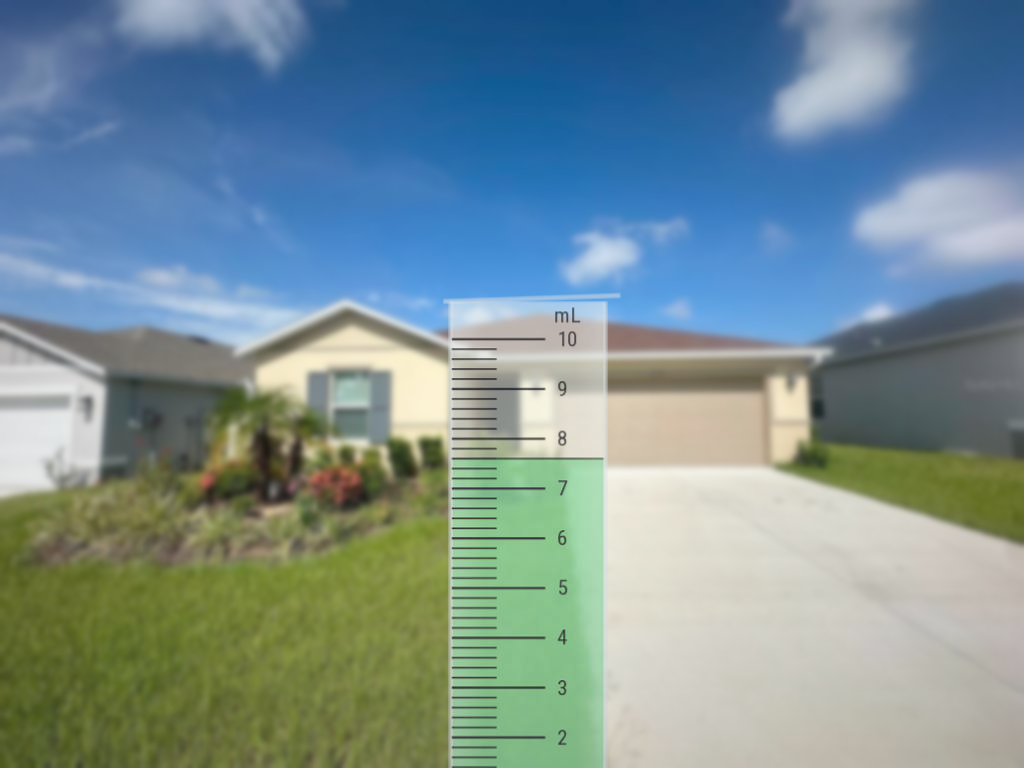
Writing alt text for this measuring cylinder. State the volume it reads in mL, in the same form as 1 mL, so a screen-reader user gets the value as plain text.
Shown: 7.6 mL
